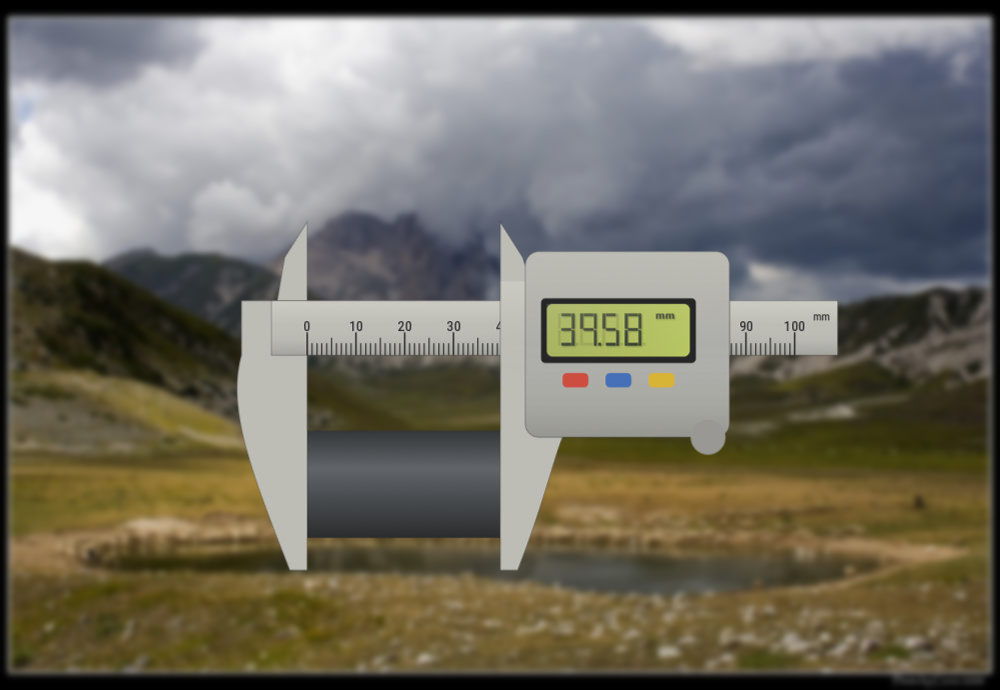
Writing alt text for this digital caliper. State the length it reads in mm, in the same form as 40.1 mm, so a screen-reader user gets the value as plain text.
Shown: 39.58 mm
